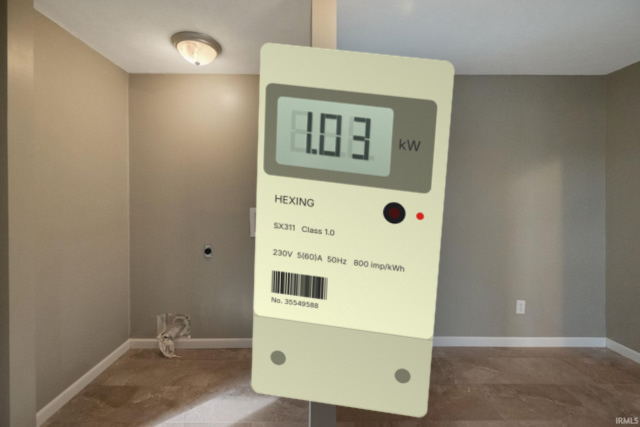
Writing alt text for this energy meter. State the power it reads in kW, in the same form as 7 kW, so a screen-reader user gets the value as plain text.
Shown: 1.03 kW
